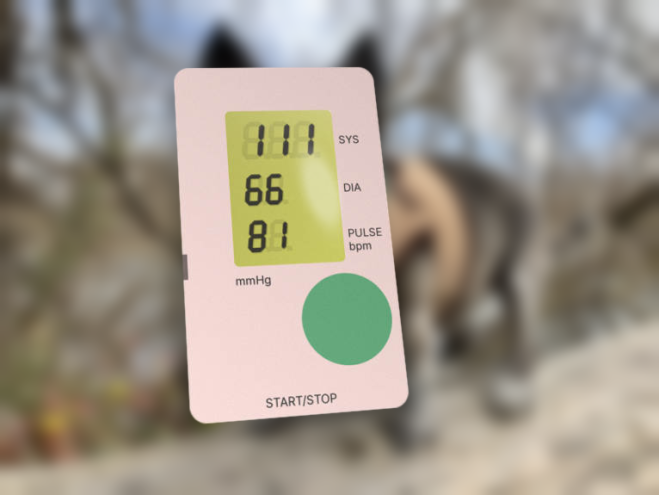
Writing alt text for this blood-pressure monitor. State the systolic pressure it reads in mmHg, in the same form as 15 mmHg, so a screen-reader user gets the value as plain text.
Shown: 111 mmHg
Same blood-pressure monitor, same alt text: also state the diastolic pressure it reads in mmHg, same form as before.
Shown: 66 mmHg
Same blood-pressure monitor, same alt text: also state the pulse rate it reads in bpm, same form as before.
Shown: 81 bpm
